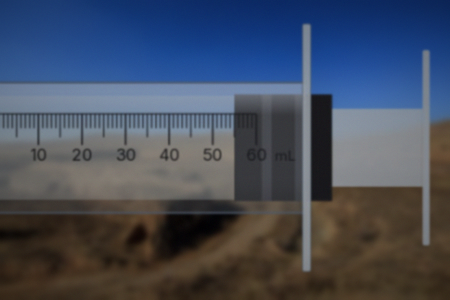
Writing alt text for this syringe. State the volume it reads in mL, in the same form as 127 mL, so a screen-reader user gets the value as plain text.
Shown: 55 mL
